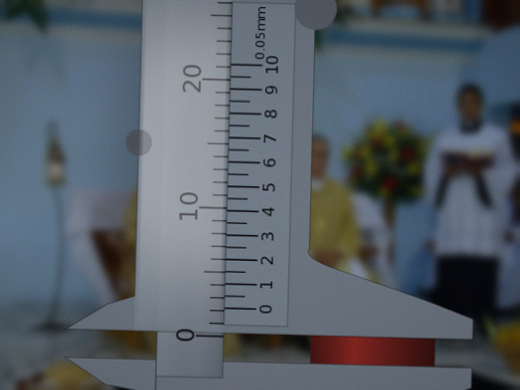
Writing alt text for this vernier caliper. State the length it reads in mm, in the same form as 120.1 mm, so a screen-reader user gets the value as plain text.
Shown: 2.2 mm
